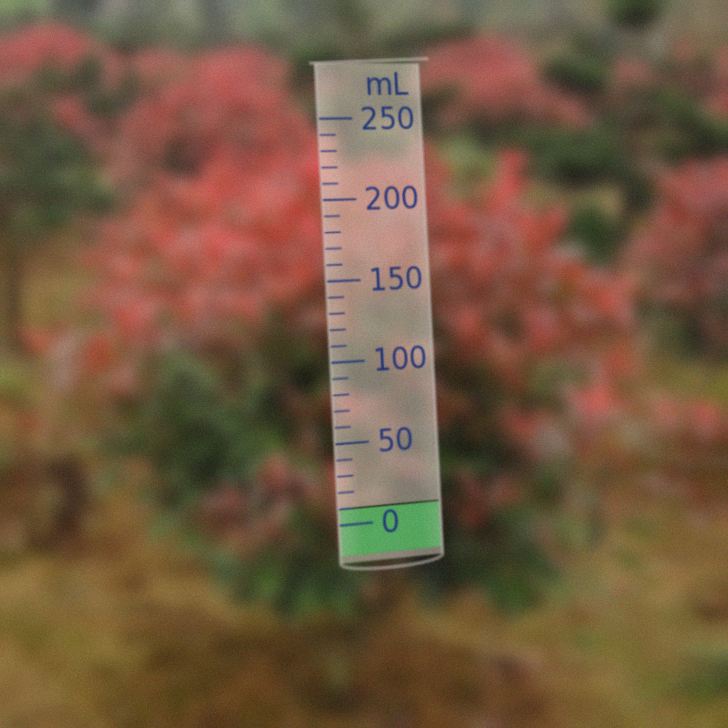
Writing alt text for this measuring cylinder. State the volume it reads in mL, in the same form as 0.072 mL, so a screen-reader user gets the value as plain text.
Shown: 10 mL
